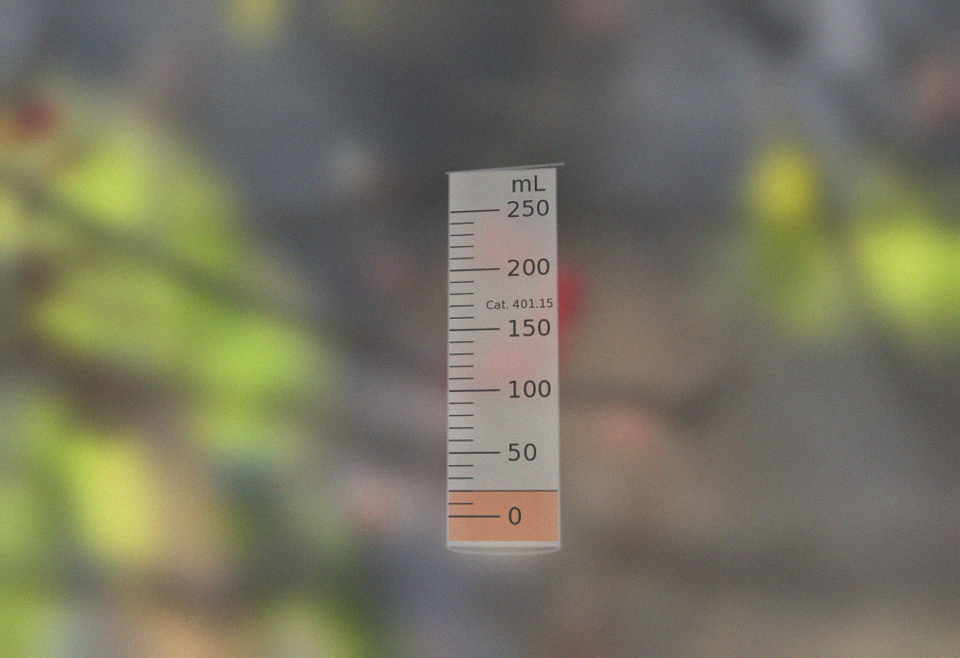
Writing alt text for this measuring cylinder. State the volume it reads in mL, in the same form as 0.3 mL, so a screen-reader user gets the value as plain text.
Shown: 20 mL
